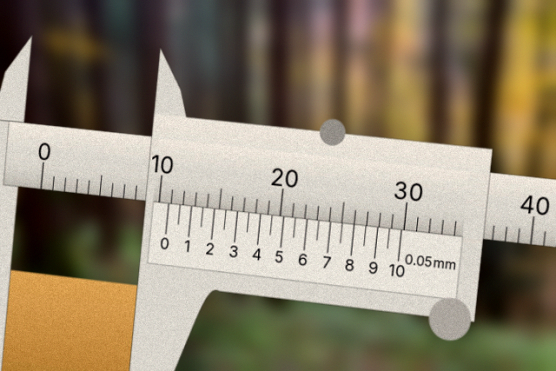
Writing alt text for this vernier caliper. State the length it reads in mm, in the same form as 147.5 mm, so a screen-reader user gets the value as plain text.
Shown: 10.8 mm
